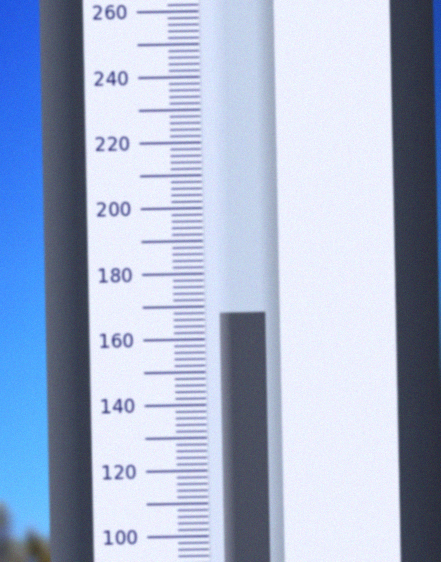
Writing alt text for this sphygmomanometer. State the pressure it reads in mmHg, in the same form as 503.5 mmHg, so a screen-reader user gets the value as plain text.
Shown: 168 mmHg
